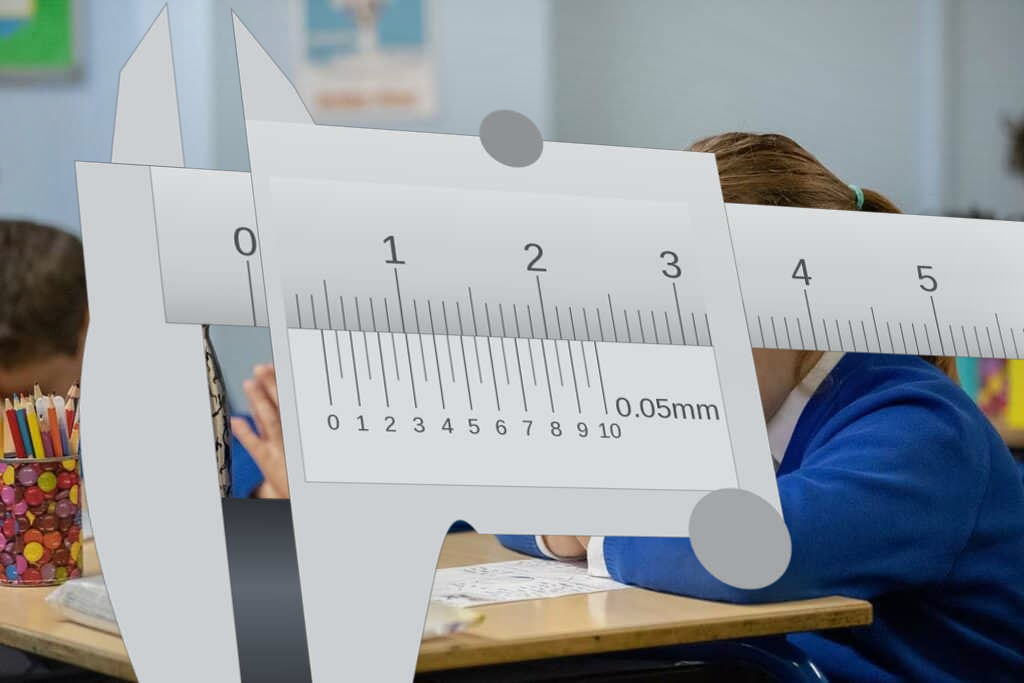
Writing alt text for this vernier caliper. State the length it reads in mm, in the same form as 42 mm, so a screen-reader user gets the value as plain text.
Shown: 4.4 mm
